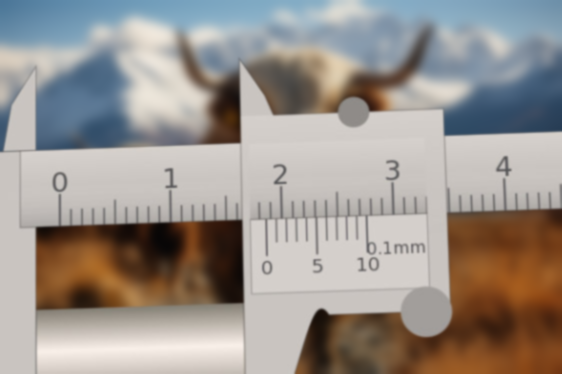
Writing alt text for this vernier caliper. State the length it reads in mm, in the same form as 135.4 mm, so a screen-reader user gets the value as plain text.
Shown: 18.6 mm
